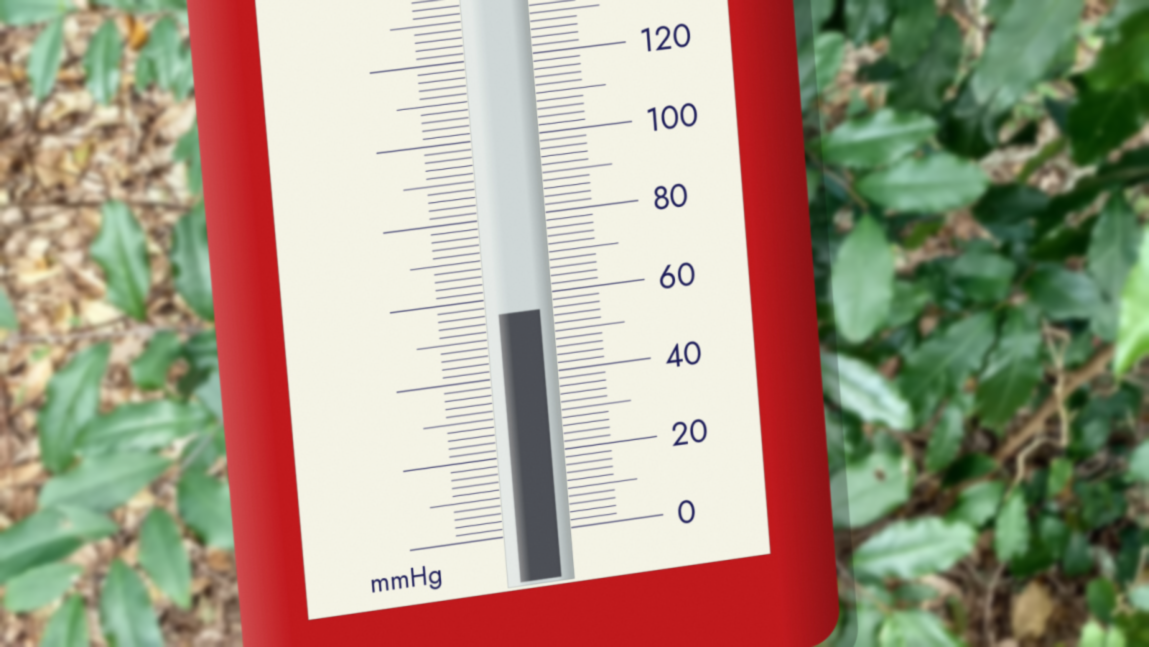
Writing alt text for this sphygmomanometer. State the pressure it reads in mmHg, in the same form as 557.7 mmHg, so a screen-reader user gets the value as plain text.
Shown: 56 mmHg
